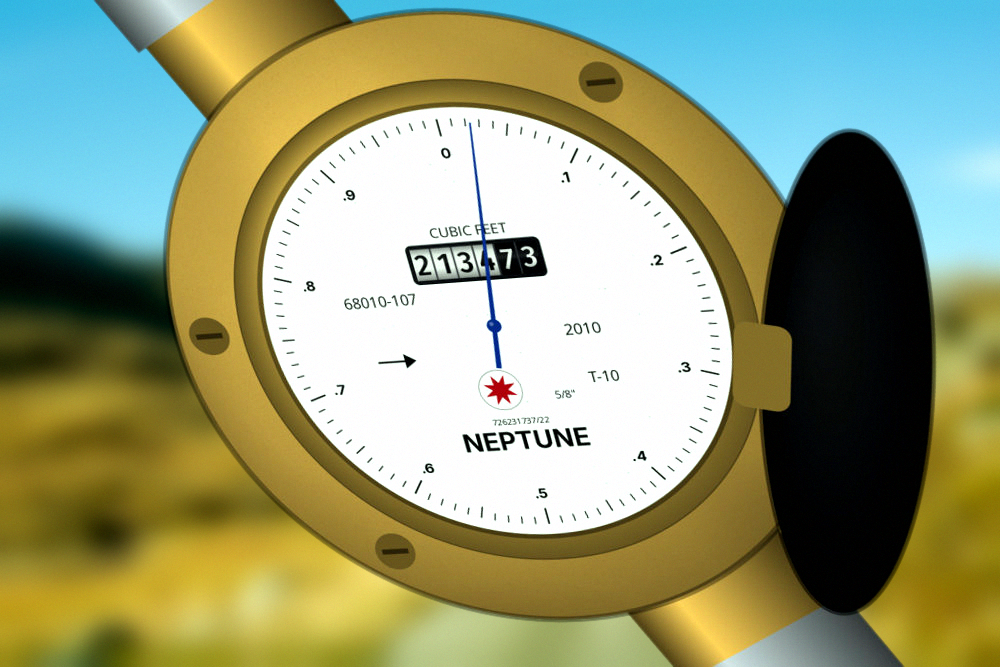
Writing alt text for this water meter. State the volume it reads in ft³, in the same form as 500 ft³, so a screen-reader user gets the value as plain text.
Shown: 213473.02 ft³
